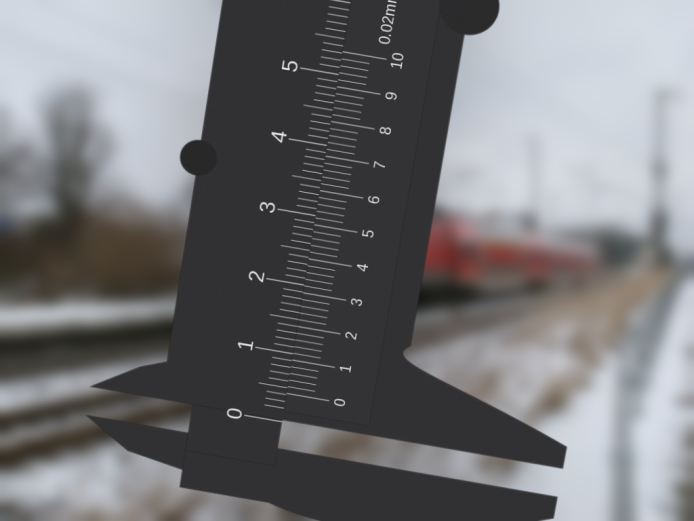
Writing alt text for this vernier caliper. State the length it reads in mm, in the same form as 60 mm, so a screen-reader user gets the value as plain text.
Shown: 4.2 mm
